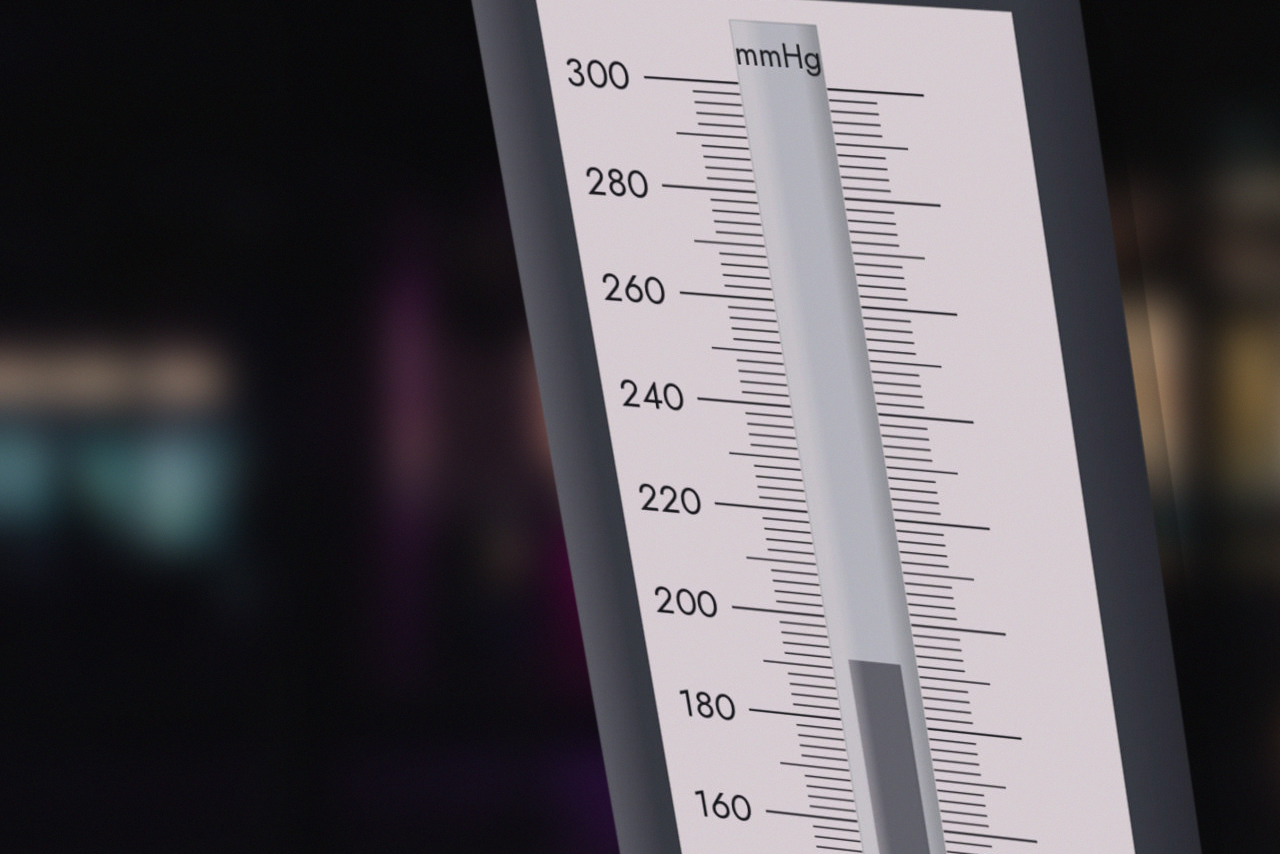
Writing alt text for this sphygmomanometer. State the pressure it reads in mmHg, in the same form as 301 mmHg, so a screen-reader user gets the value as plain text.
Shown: 192 mmHg
